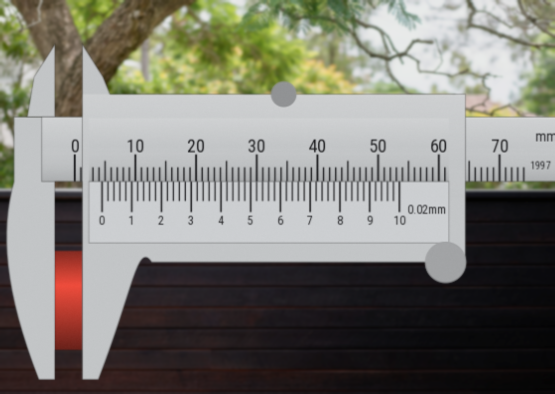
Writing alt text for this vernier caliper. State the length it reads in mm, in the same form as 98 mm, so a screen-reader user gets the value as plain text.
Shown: 4.5 mm
